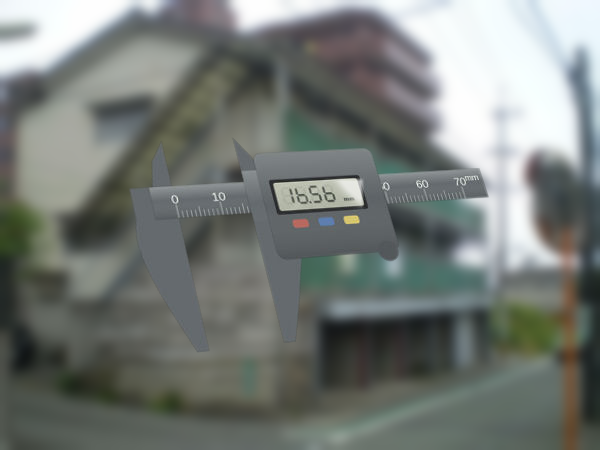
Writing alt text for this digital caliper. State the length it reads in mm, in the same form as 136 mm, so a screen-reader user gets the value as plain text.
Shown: 16.56 mm
